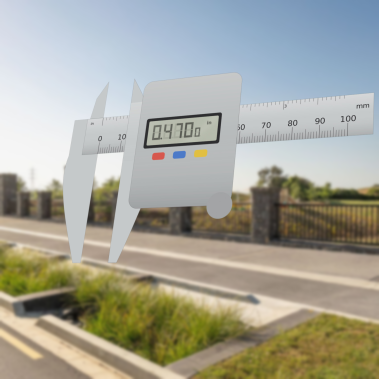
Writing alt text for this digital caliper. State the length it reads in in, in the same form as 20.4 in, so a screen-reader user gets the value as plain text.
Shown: 0.4700 in
